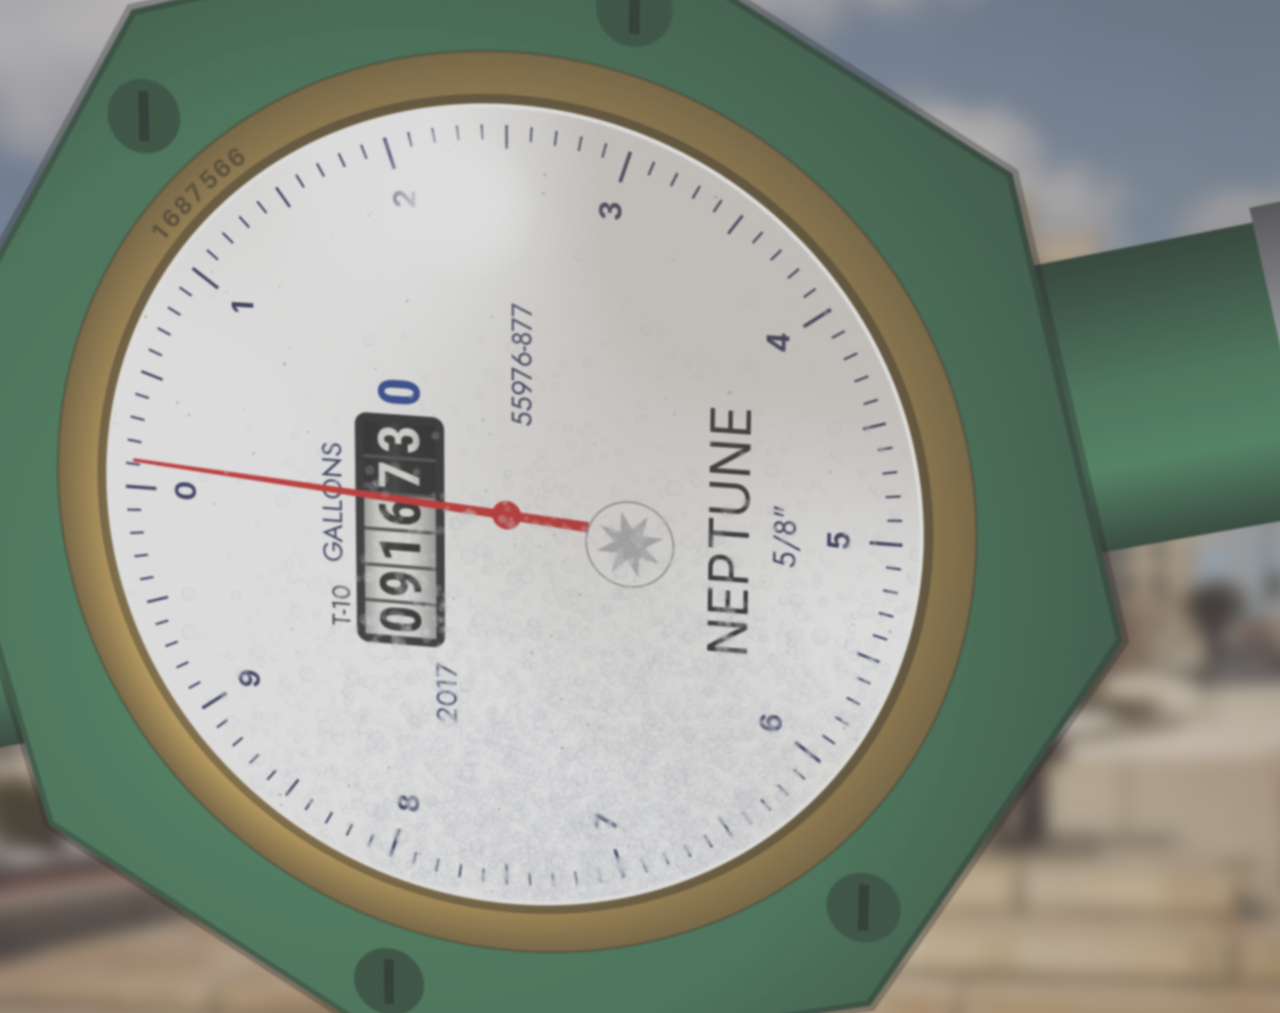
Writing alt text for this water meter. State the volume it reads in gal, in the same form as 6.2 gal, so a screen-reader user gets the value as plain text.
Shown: 916730.1 gal
